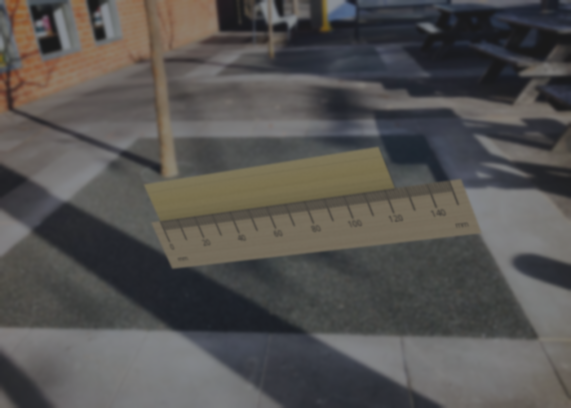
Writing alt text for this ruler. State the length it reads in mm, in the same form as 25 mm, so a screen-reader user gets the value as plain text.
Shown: 125 mm
